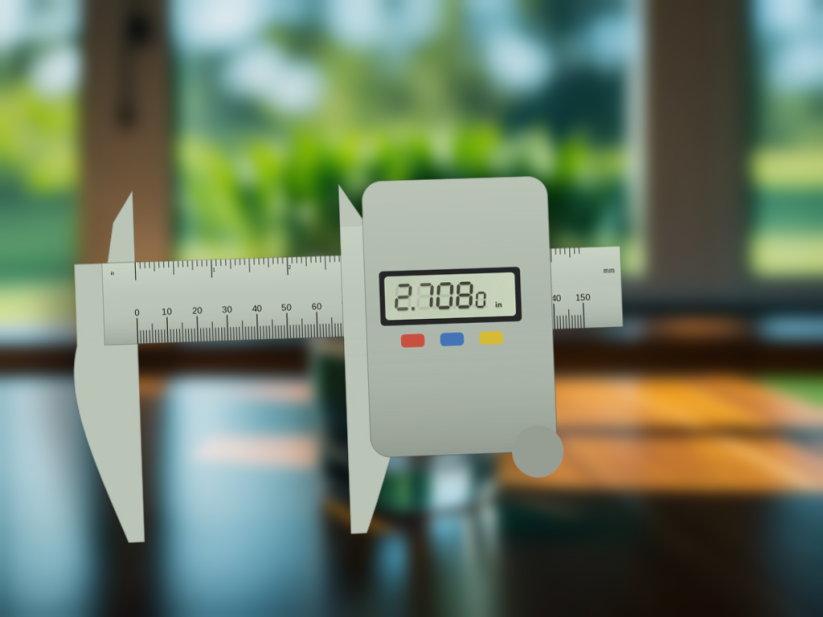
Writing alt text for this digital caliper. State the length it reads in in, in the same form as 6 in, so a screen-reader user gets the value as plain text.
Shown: 2.7080 in
